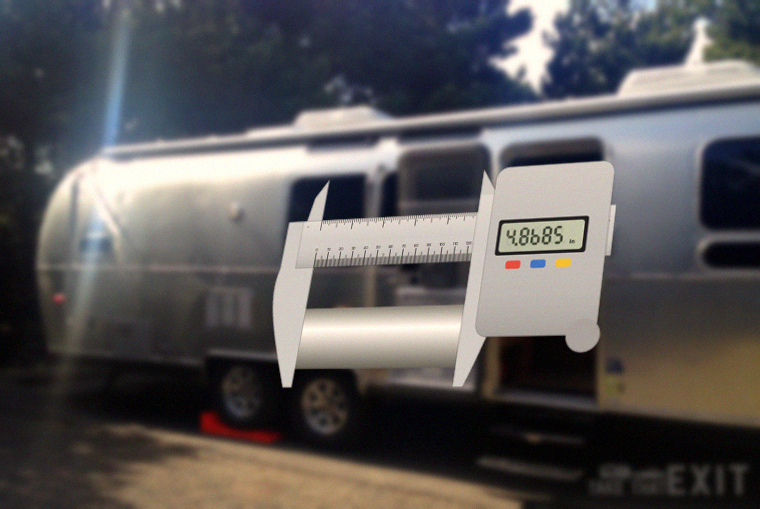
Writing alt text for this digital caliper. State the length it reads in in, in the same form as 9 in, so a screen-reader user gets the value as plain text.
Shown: 4.8685 in
